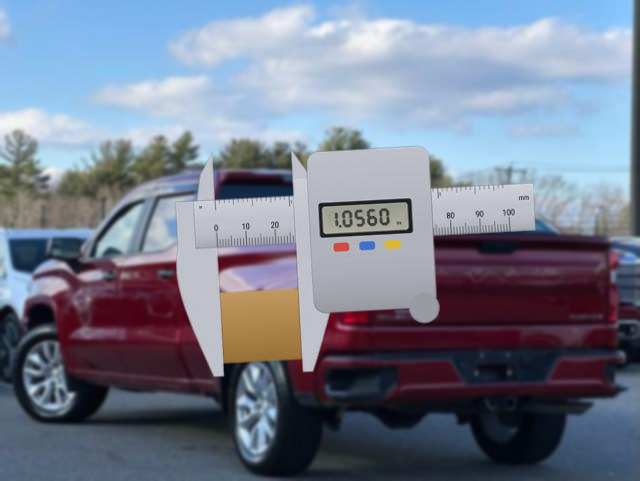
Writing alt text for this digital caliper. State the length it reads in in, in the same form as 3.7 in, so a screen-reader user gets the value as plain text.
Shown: 1.0560 in
